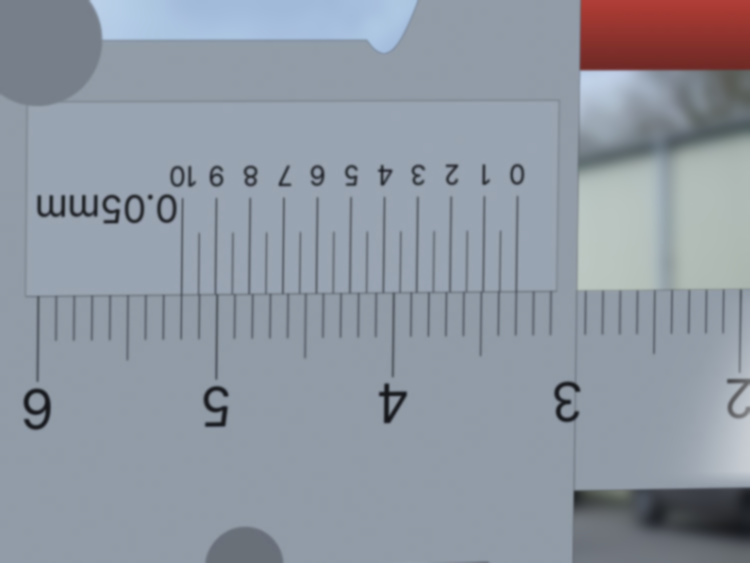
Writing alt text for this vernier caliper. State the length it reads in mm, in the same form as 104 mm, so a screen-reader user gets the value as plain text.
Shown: 33.0 mm
